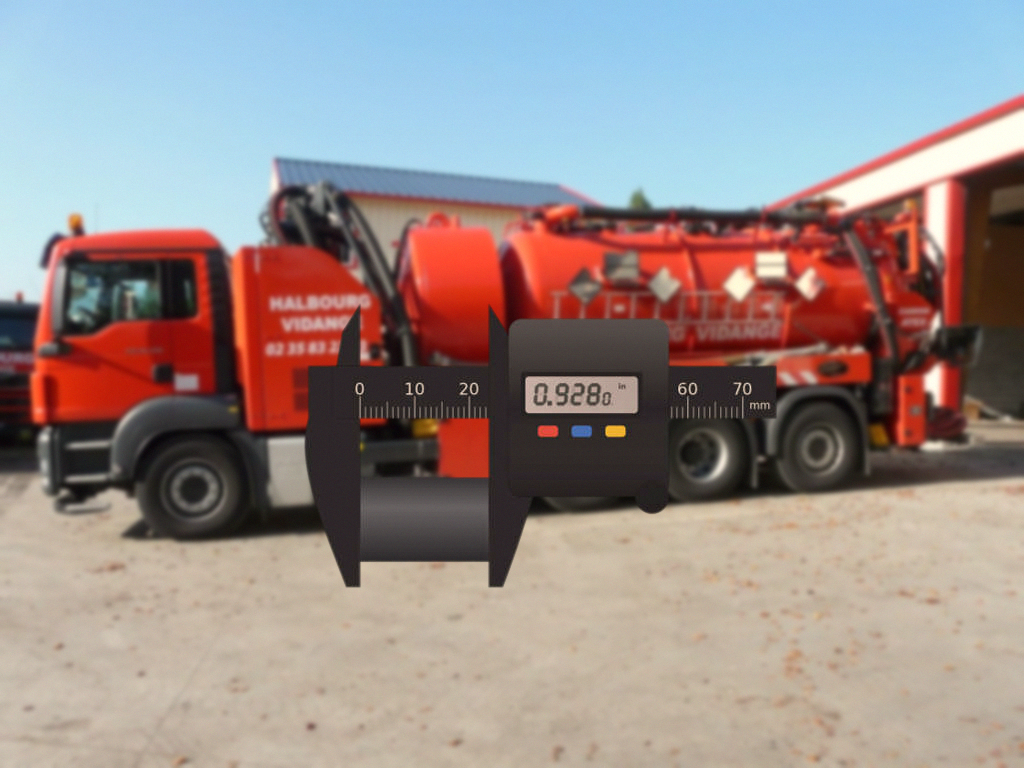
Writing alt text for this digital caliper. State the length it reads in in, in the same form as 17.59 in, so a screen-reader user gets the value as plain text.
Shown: 0.9280 in
